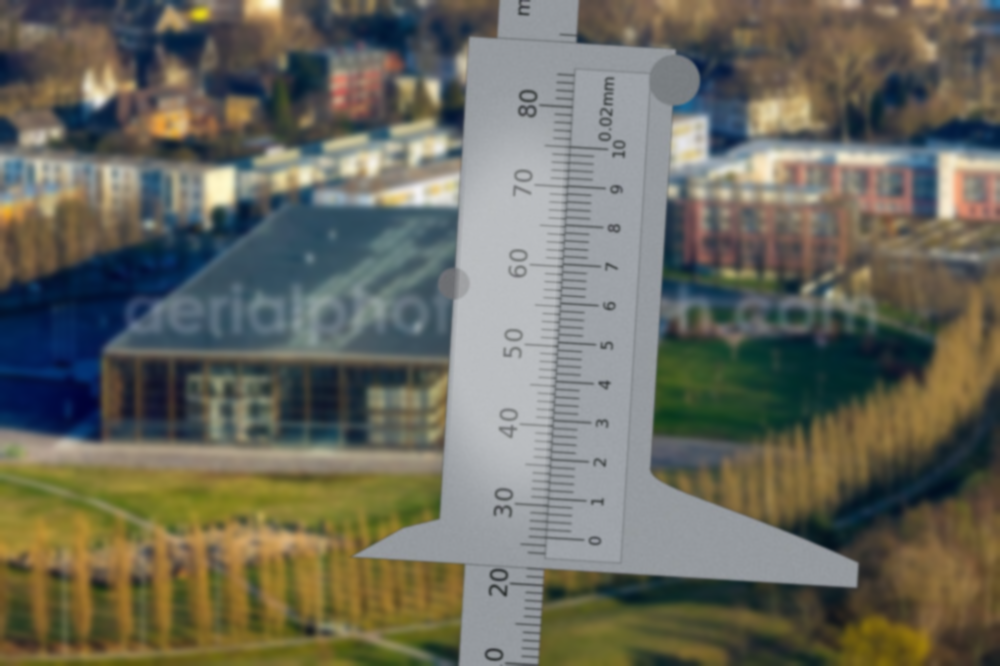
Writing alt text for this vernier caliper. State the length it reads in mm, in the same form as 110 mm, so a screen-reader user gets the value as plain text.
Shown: 26.0 mm
